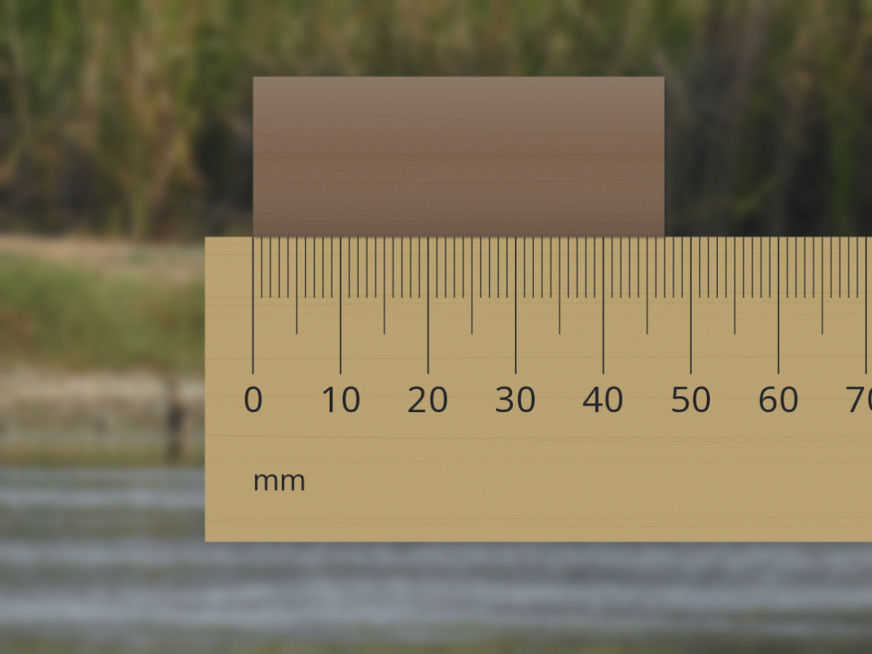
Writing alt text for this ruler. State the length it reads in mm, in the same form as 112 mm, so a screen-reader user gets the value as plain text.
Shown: 47 mm
